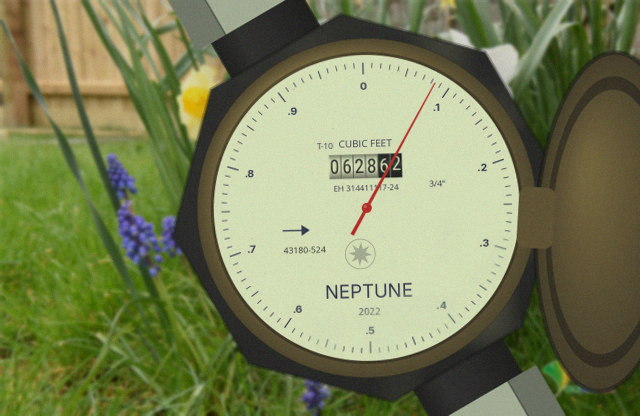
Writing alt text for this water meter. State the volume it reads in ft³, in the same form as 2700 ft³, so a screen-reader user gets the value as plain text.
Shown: 62862.08 ft³
